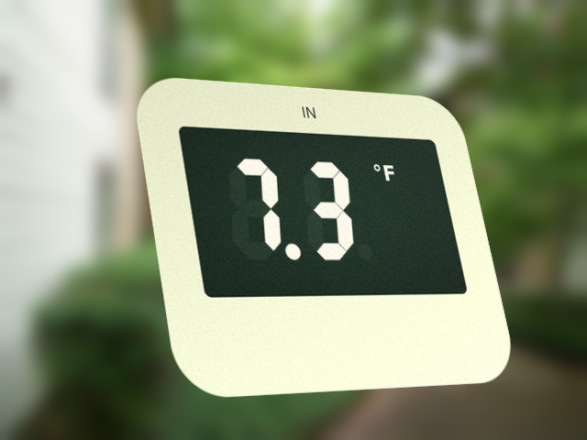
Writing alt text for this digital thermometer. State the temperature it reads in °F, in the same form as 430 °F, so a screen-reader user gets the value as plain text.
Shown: 7.3 °F
